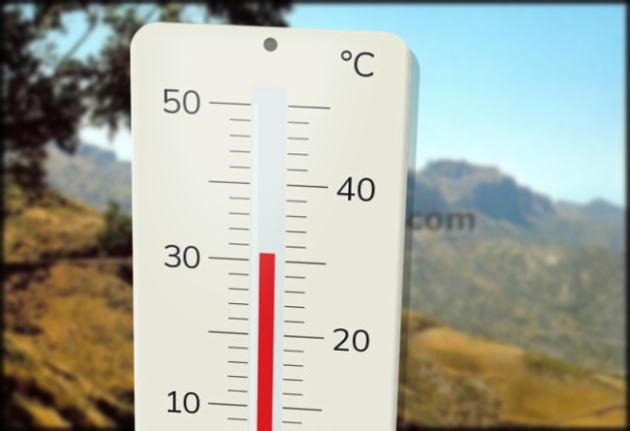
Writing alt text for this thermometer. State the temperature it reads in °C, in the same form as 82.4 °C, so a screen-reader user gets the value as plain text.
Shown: 31 °C
